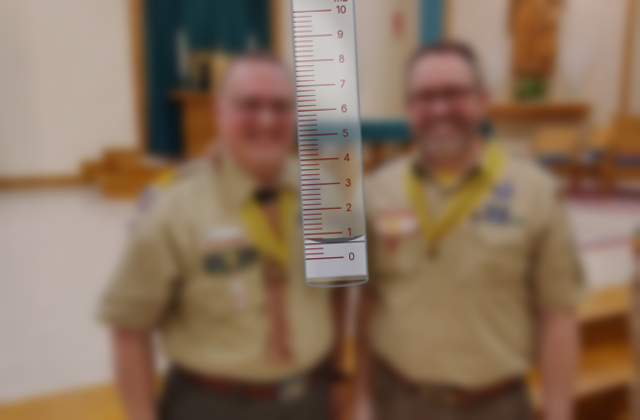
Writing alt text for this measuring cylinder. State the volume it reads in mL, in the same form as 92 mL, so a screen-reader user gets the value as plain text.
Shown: 0.6 mL
